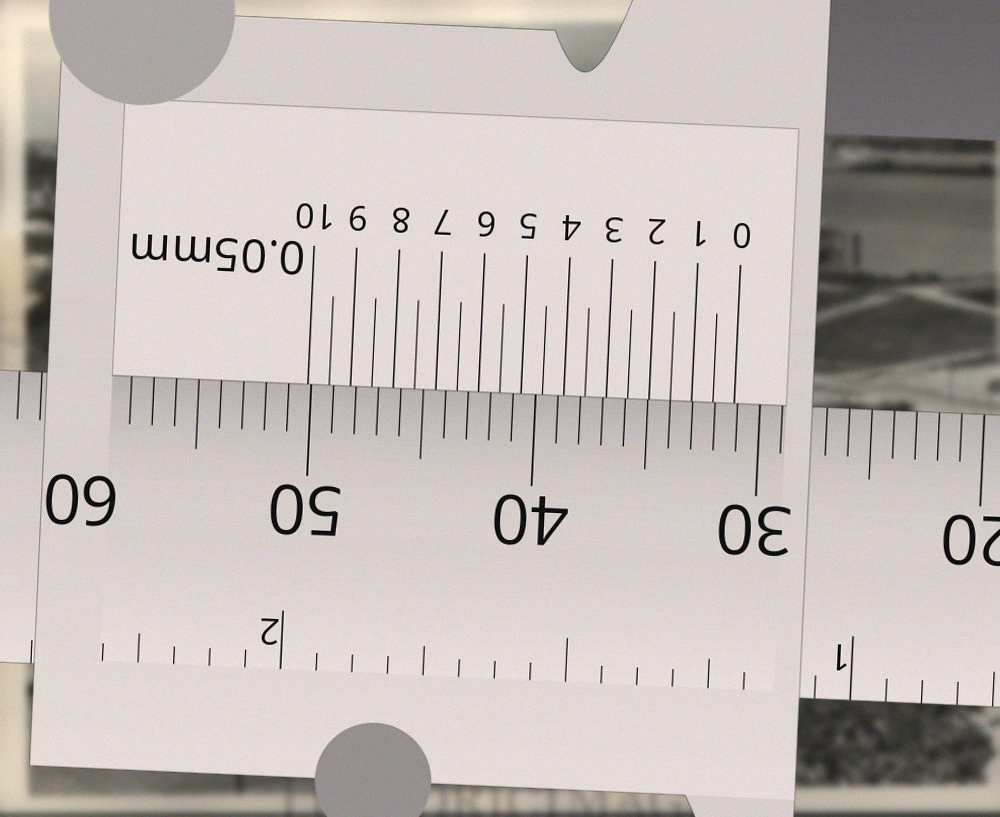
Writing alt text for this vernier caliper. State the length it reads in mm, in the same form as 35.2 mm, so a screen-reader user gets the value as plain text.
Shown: 31.15 mm
